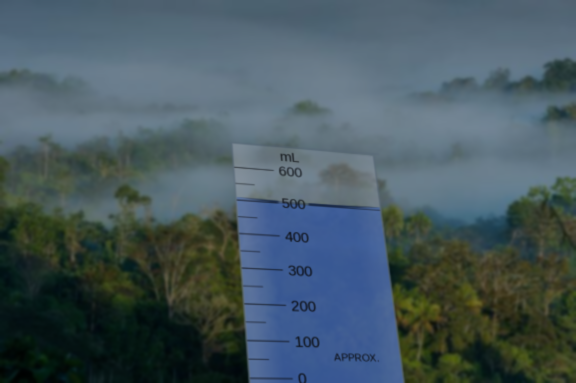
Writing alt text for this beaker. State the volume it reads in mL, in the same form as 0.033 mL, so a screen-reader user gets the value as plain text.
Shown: 500 mL
